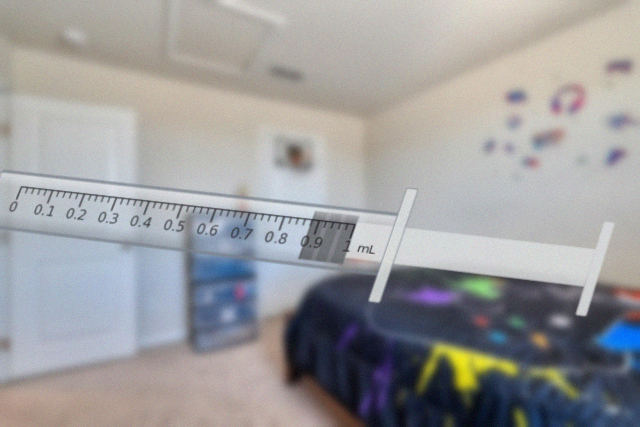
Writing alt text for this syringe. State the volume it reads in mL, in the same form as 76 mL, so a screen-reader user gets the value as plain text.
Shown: 0.88 mL
